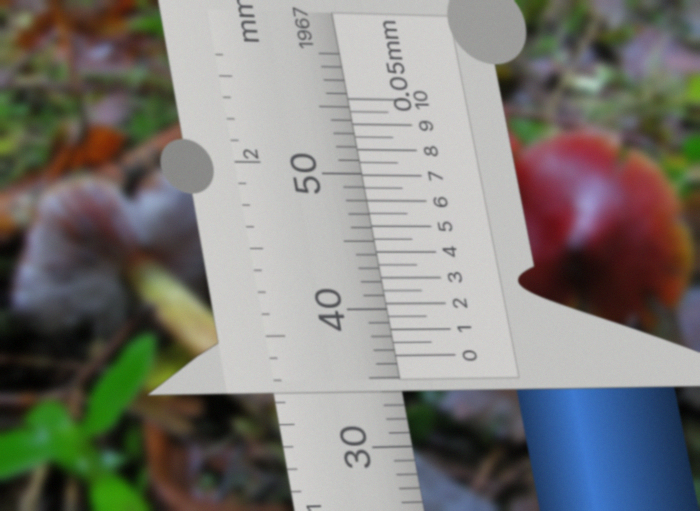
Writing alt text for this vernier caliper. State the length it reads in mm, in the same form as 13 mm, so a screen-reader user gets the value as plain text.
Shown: 36.6 mm
